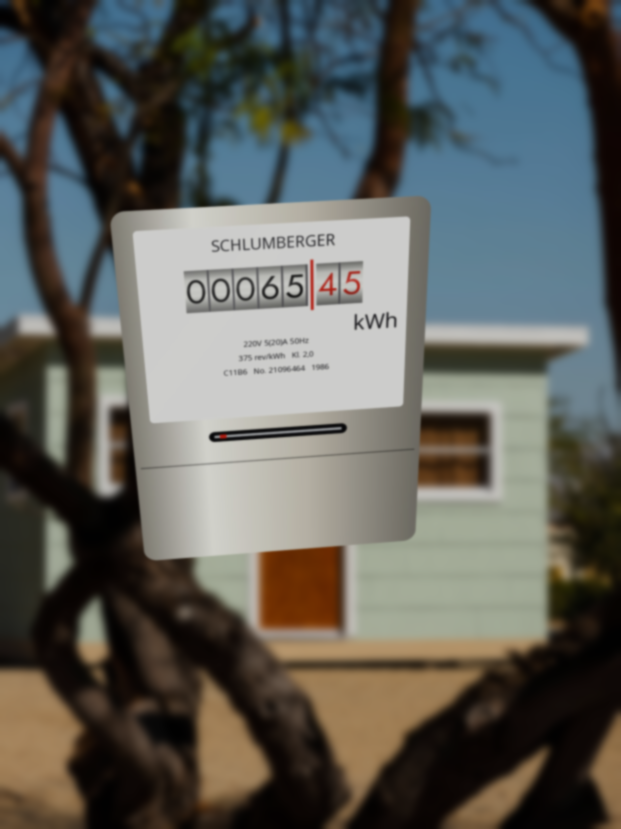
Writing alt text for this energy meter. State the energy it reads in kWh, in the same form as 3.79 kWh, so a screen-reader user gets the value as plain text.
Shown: 65.45 kWh
